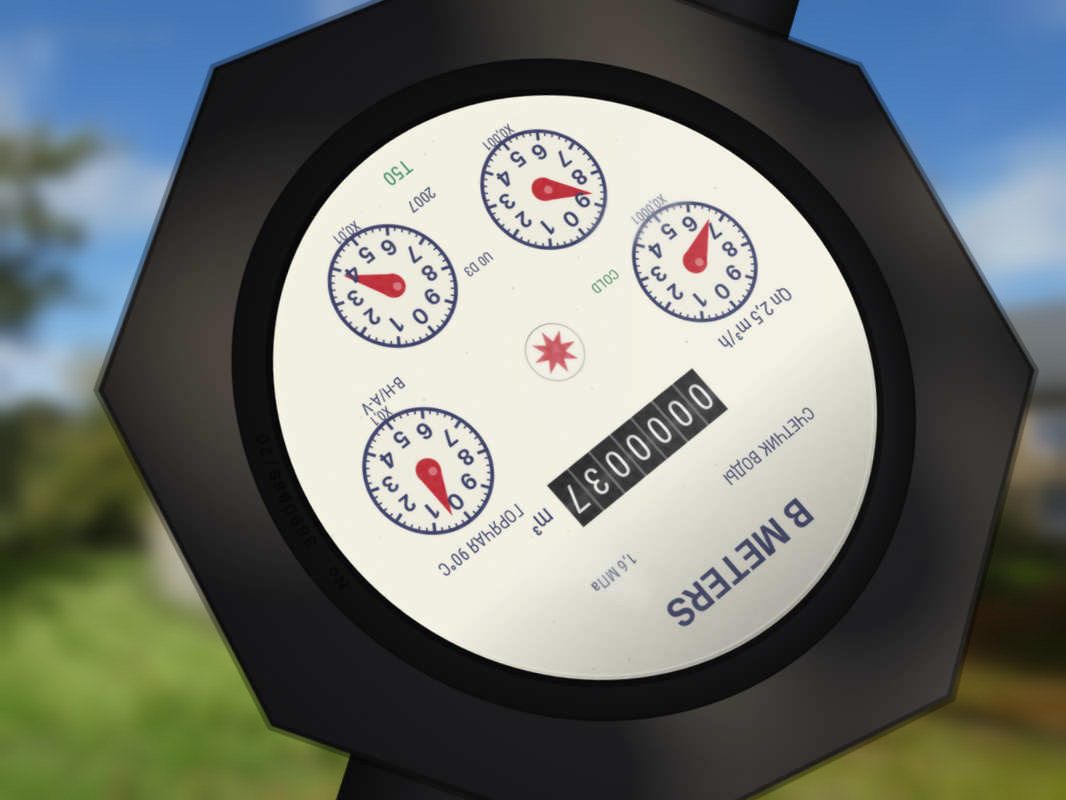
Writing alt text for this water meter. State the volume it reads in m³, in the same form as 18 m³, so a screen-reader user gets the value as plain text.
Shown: 37.0386 m³
